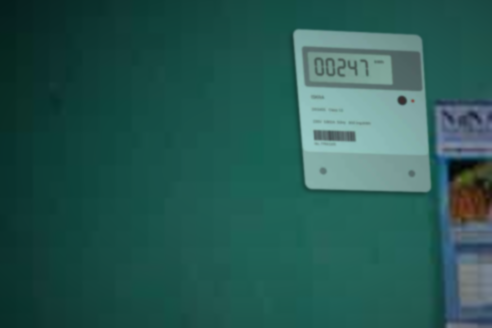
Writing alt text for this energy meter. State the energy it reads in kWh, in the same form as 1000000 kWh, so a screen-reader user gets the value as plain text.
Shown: 247 kWh
